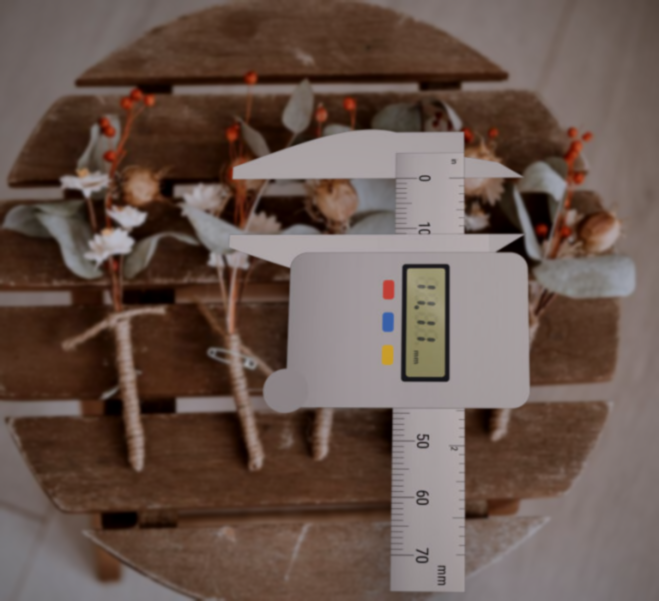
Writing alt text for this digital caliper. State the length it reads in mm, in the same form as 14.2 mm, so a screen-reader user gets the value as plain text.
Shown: 11.11 mm
